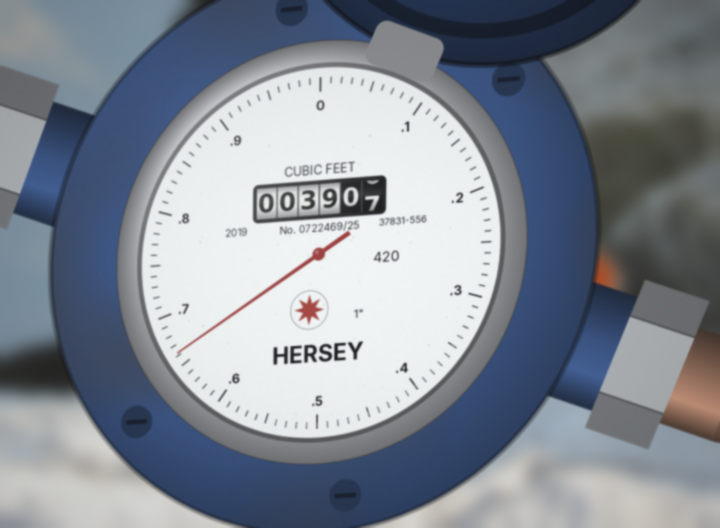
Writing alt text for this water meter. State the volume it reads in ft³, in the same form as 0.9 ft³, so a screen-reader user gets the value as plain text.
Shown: 3906.66 ft³
